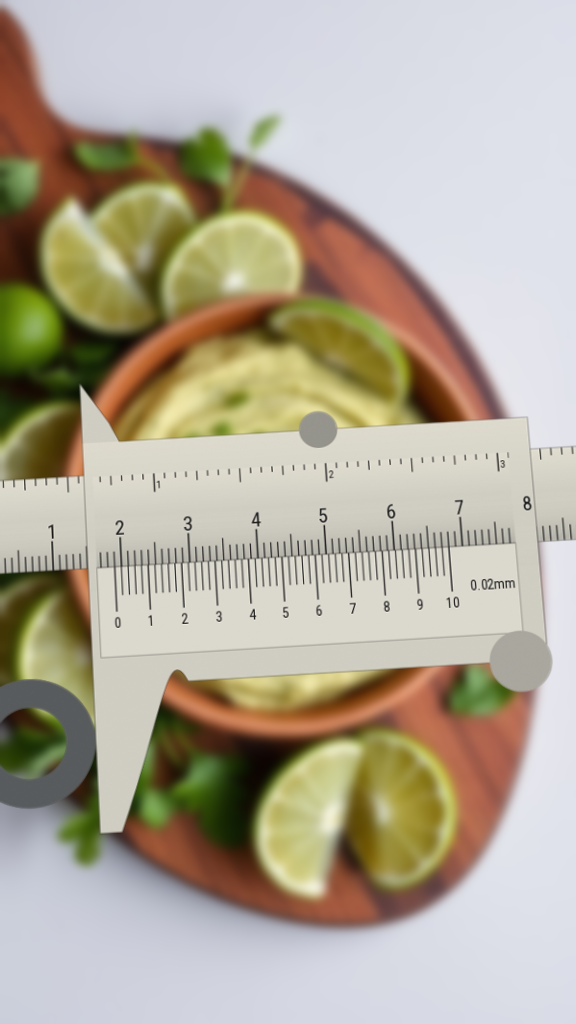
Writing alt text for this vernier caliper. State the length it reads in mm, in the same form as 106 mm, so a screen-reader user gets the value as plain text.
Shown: 19.0 mm
